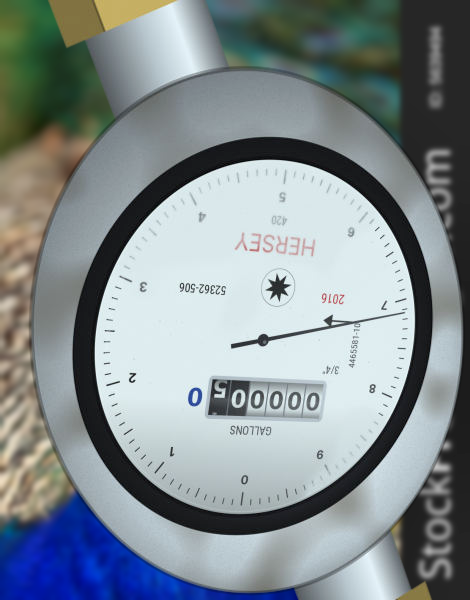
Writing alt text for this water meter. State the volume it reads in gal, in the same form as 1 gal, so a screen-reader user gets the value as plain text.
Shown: 47.1 gal
